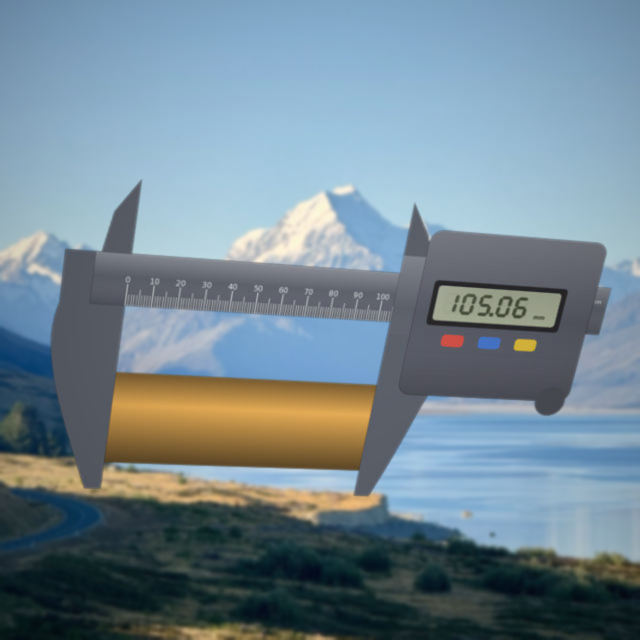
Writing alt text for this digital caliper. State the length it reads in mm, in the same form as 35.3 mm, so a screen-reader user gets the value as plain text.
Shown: 105.06 mm
